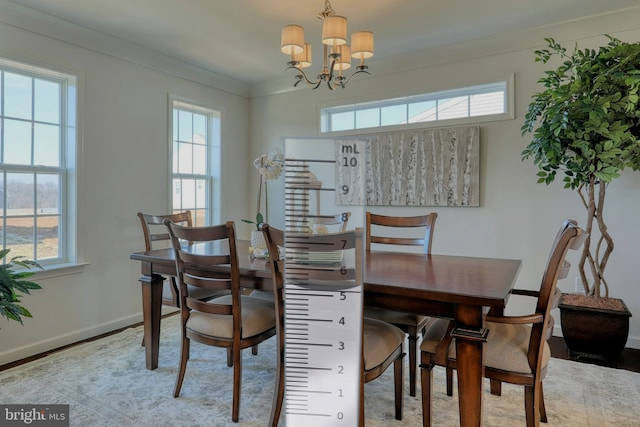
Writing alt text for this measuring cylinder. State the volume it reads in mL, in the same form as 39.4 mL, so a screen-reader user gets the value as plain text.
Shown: 5.2 mL
